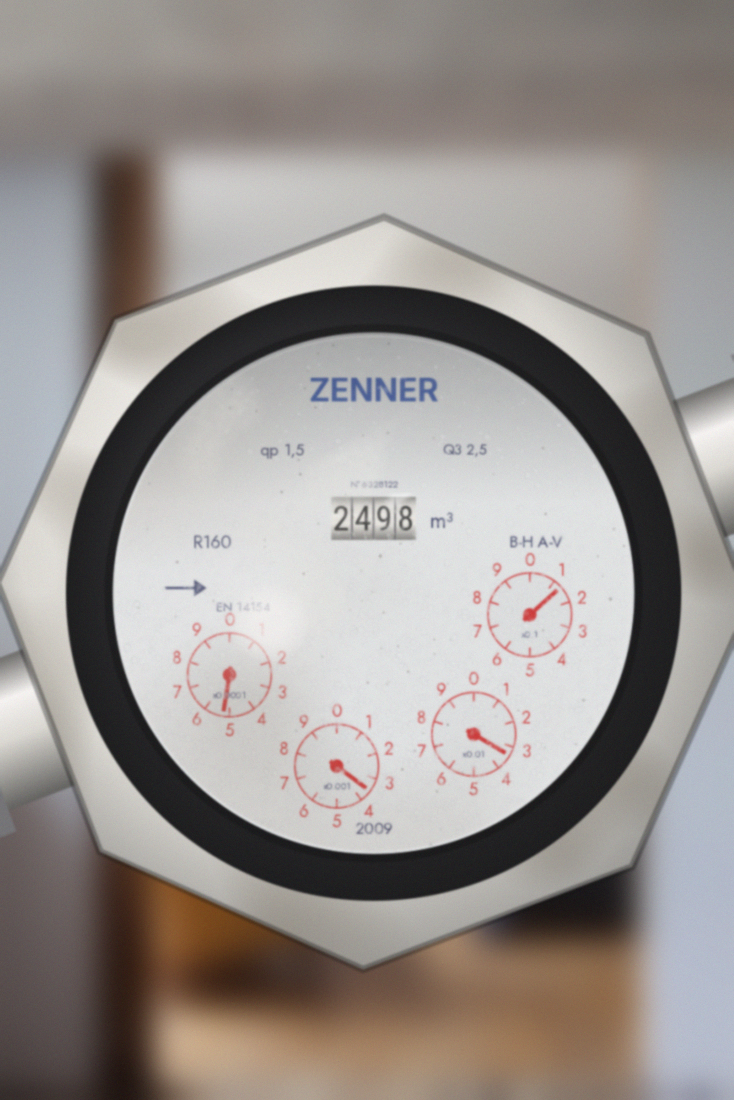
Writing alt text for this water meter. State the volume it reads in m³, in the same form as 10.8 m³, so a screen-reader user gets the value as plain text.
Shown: 2498.1335 m³
